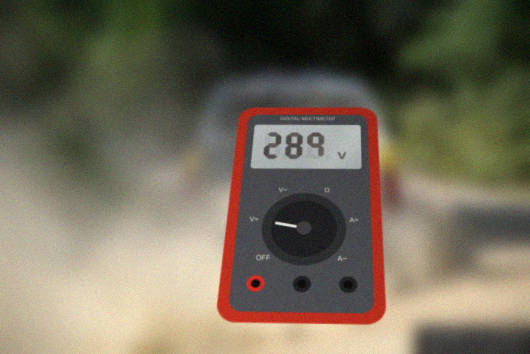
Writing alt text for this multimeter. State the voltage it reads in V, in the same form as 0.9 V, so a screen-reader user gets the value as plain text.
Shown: 289 V
